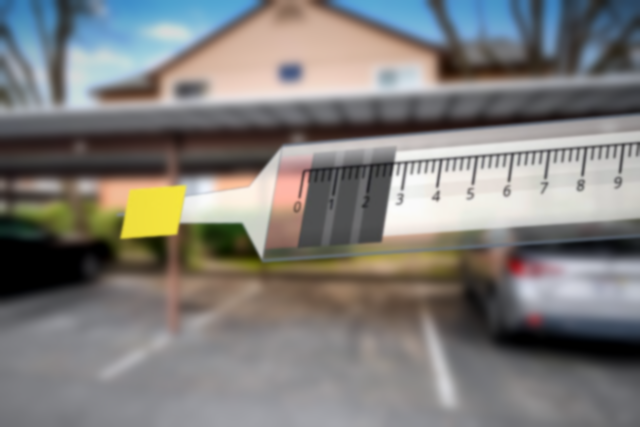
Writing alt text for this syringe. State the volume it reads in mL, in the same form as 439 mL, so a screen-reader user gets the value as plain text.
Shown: 0.2 mL
